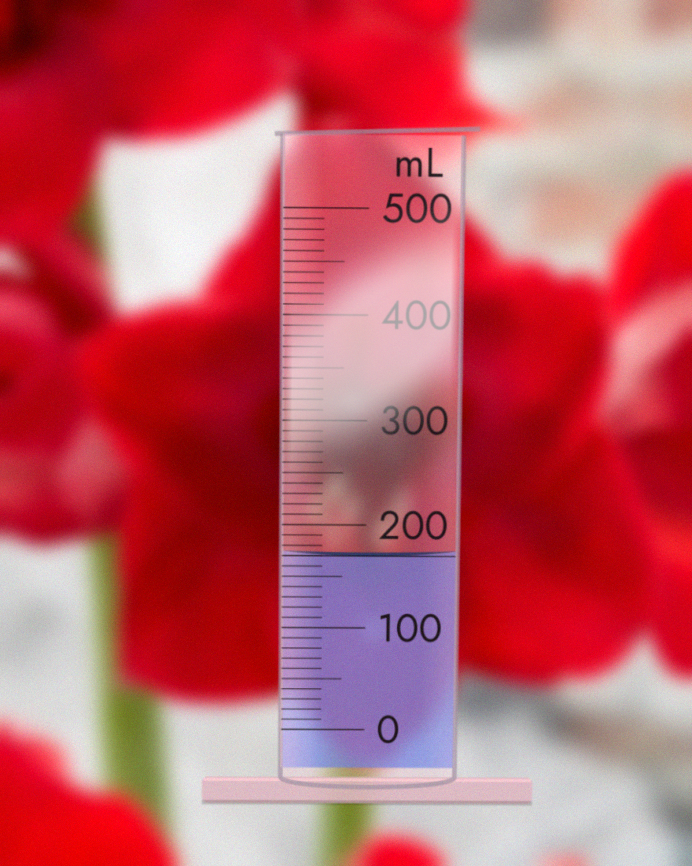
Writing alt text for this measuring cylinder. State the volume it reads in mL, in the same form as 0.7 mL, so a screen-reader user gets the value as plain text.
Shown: 170 mL
